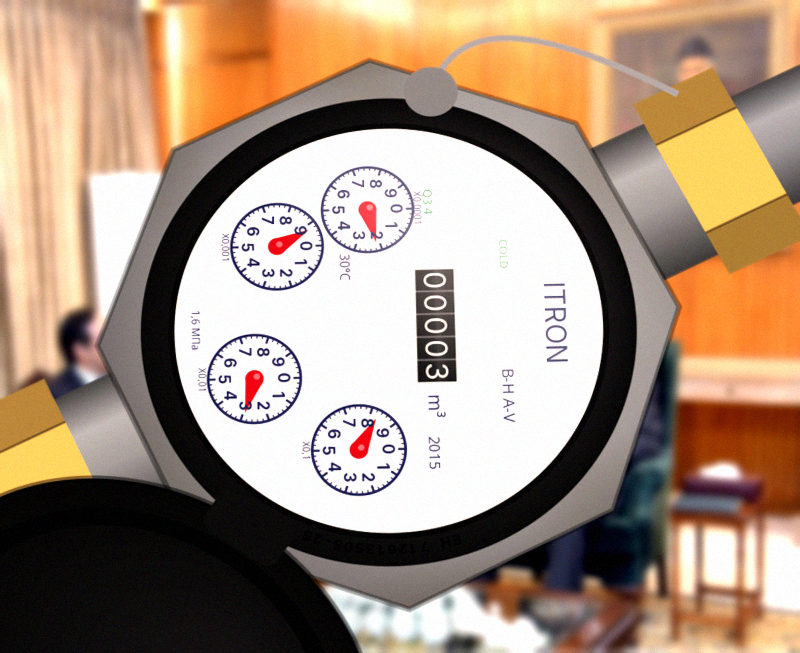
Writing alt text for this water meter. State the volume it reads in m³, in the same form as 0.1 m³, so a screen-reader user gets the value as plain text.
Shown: 3.8292 m³
